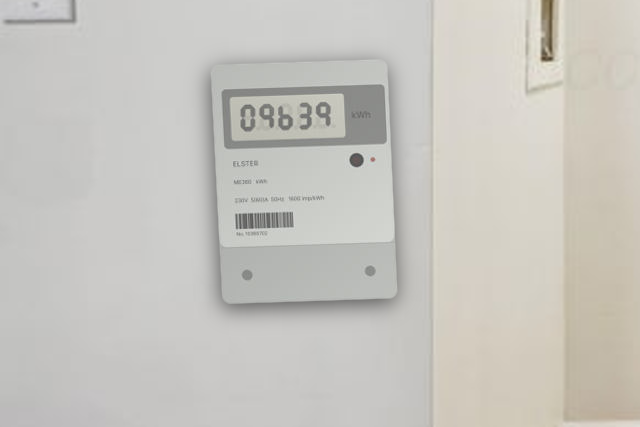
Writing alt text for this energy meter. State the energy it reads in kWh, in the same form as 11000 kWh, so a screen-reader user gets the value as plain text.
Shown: 9639 kWh
